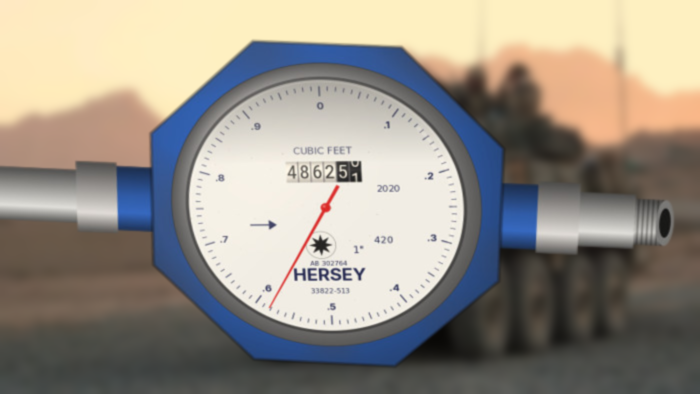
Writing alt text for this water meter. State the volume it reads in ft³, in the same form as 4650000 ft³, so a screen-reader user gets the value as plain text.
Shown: 486250.58 ft³
